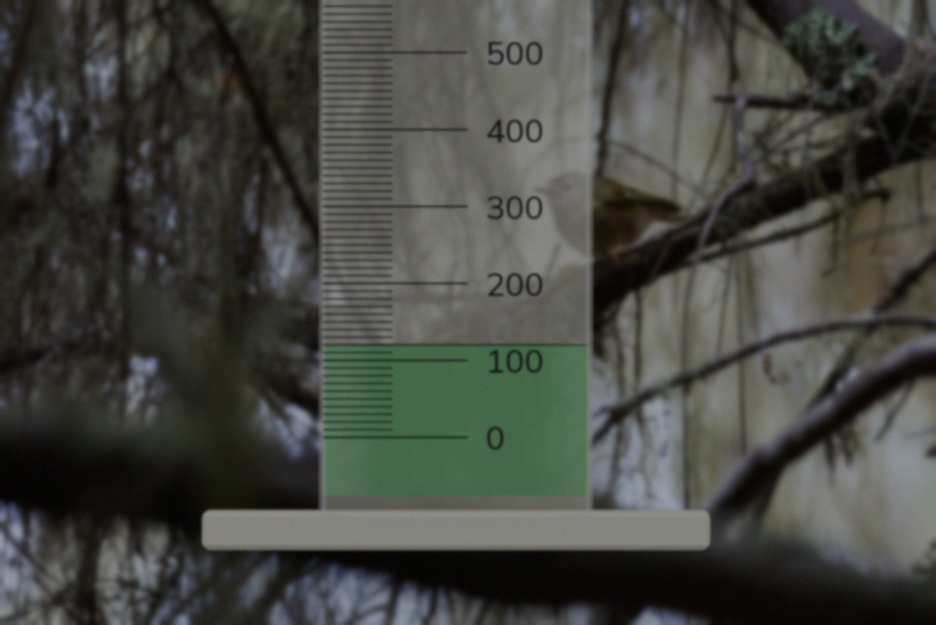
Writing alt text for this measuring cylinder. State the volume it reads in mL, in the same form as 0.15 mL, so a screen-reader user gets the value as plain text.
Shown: 120 mL
